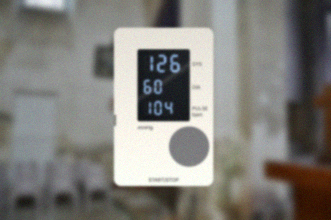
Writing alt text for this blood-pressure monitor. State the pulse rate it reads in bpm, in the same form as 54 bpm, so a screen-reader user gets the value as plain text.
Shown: 104 bpm
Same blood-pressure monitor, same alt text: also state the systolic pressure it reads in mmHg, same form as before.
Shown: 126 mmHg
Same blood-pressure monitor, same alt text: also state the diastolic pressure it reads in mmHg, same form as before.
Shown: 60 mmHg
